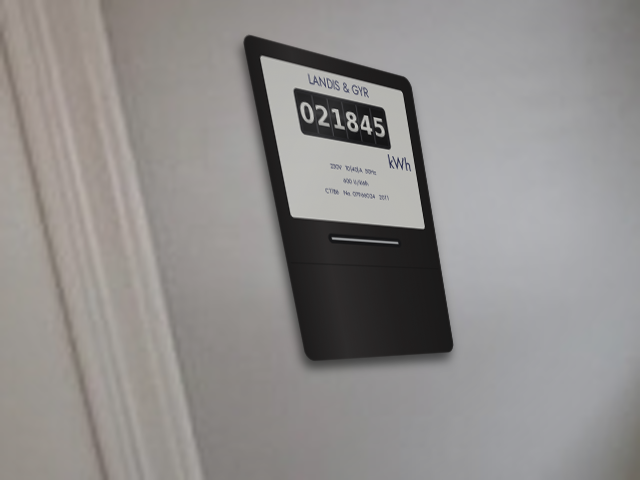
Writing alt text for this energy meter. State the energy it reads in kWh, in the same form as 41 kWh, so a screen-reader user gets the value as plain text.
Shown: 21845 kWh
